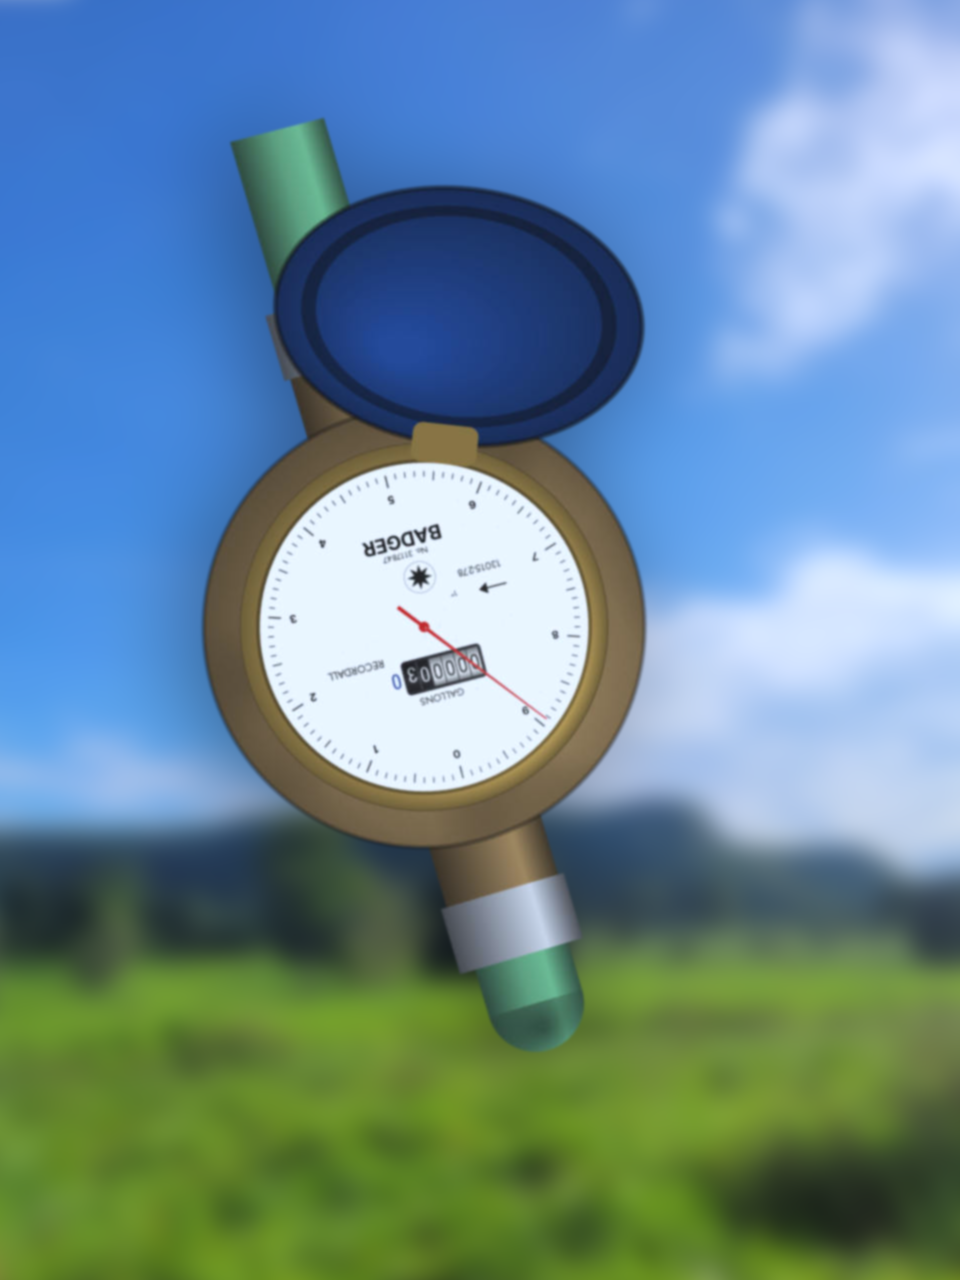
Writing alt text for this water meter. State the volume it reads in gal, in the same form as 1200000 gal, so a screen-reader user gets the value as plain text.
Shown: 28.9 gal
